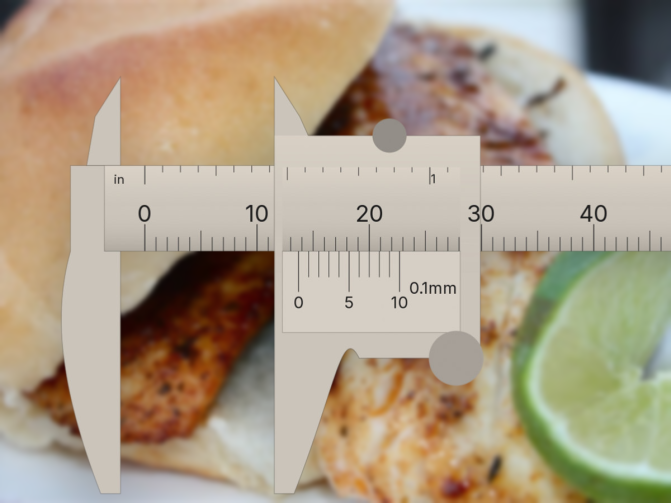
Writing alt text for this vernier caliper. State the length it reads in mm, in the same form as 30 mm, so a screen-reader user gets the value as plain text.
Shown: 13.7 mm
